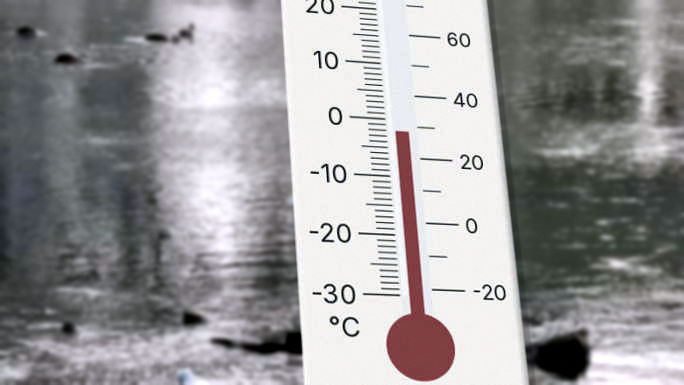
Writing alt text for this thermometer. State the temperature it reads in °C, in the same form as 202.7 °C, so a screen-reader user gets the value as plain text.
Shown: -2 °C
